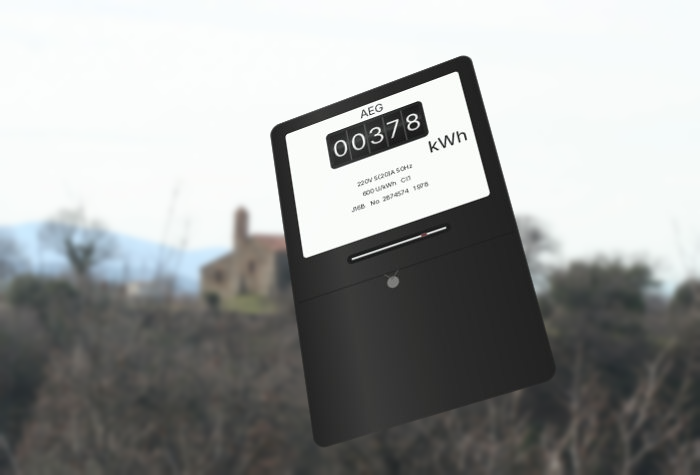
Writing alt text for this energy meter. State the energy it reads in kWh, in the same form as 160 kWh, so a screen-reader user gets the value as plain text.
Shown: 378 kWh
